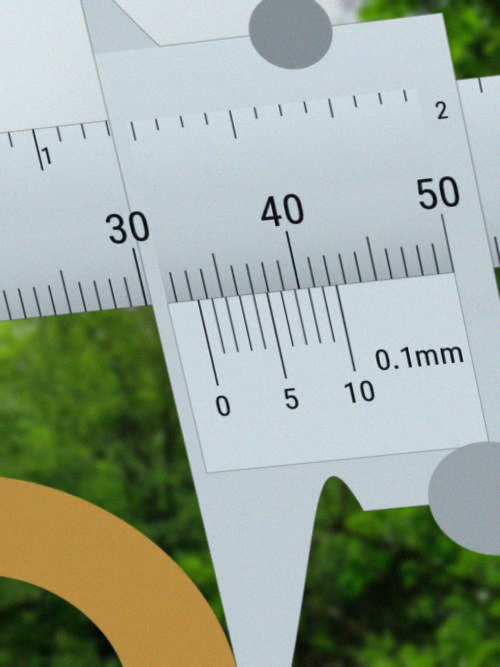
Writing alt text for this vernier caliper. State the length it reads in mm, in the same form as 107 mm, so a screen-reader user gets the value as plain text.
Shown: 33.4 mm
